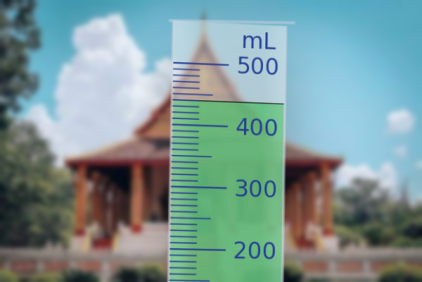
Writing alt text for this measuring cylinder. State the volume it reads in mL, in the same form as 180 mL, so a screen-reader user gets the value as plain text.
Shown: 440 mL
